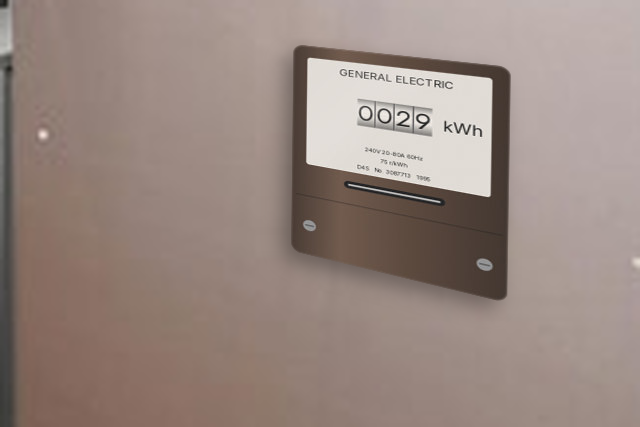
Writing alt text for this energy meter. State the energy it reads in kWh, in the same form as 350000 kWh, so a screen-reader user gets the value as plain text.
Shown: 29 kWh
